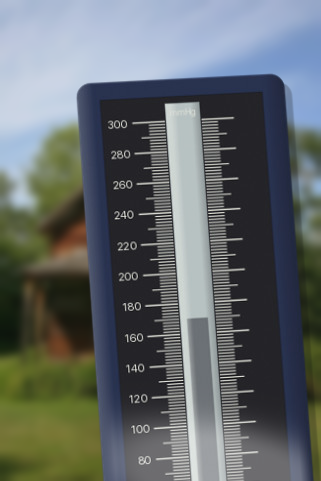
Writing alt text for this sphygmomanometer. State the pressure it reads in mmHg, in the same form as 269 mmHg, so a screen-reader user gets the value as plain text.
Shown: 170 mmHg
